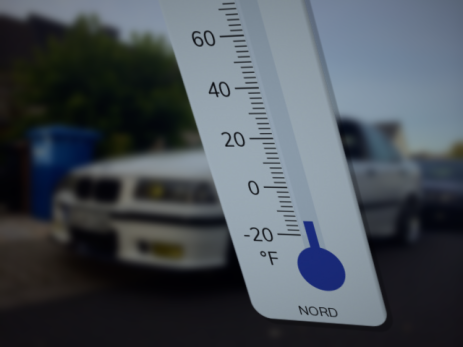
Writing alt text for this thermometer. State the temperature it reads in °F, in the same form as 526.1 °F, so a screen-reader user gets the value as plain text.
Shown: -14 °F
